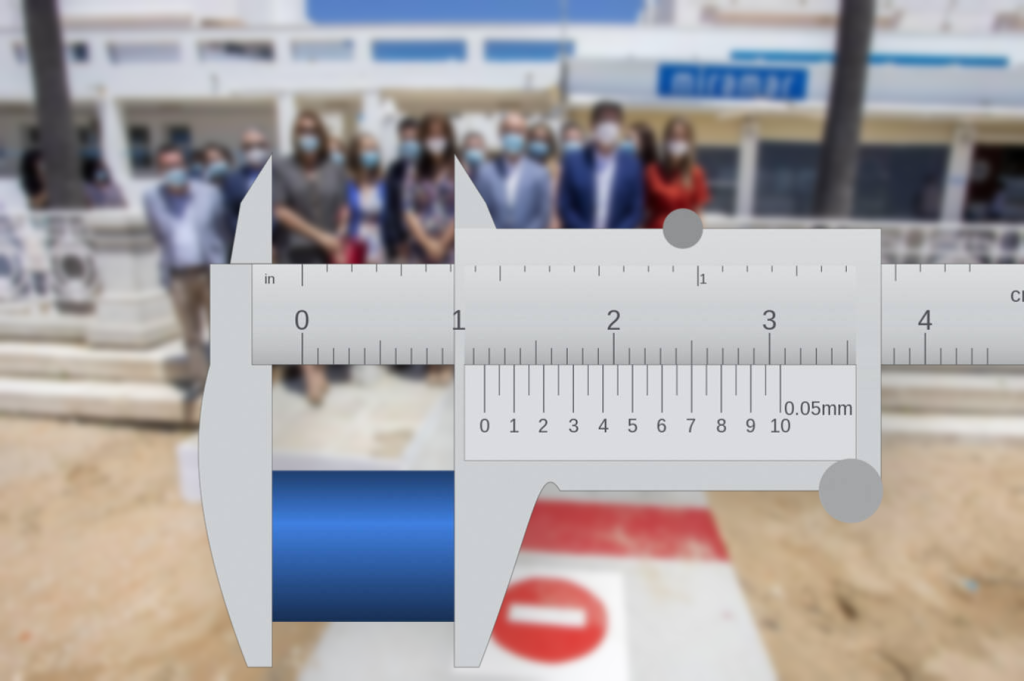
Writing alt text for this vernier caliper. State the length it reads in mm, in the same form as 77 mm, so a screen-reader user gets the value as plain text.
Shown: 11.7 mm
